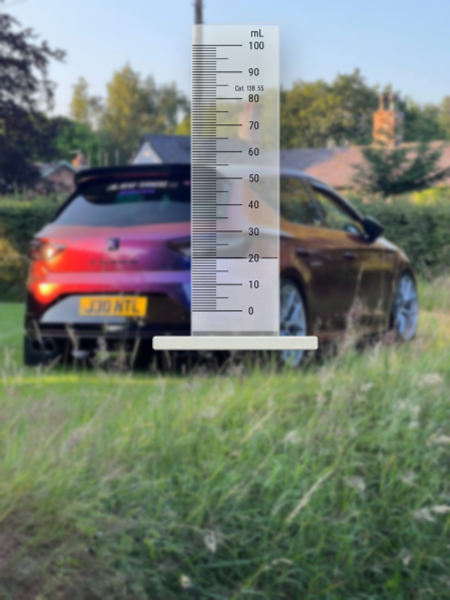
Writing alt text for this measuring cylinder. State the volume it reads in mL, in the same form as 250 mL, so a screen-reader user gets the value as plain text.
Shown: 20 mL
